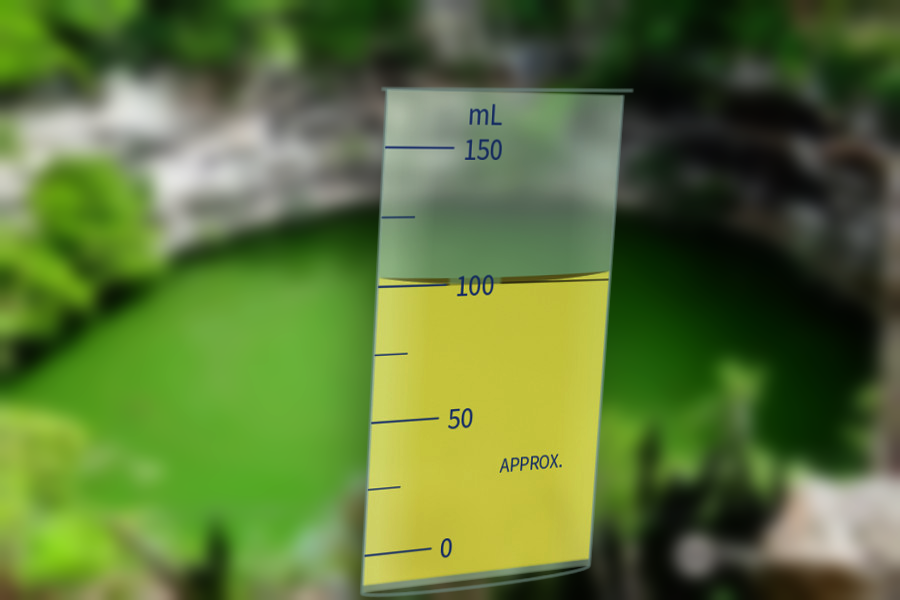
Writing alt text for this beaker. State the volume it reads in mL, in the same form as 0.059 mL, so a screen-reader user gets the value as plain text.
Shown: 100 mL
